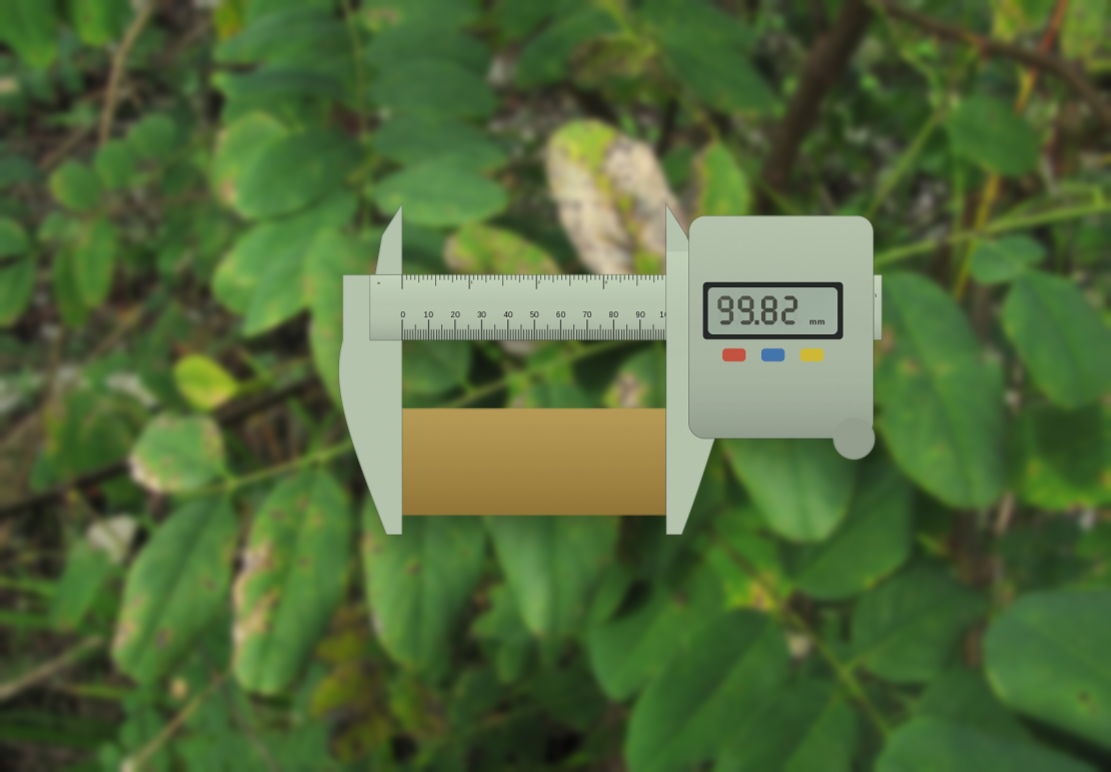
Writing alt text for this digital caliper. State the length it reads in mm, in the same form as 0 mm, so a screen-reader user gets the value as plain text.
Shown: 99.82 mm
